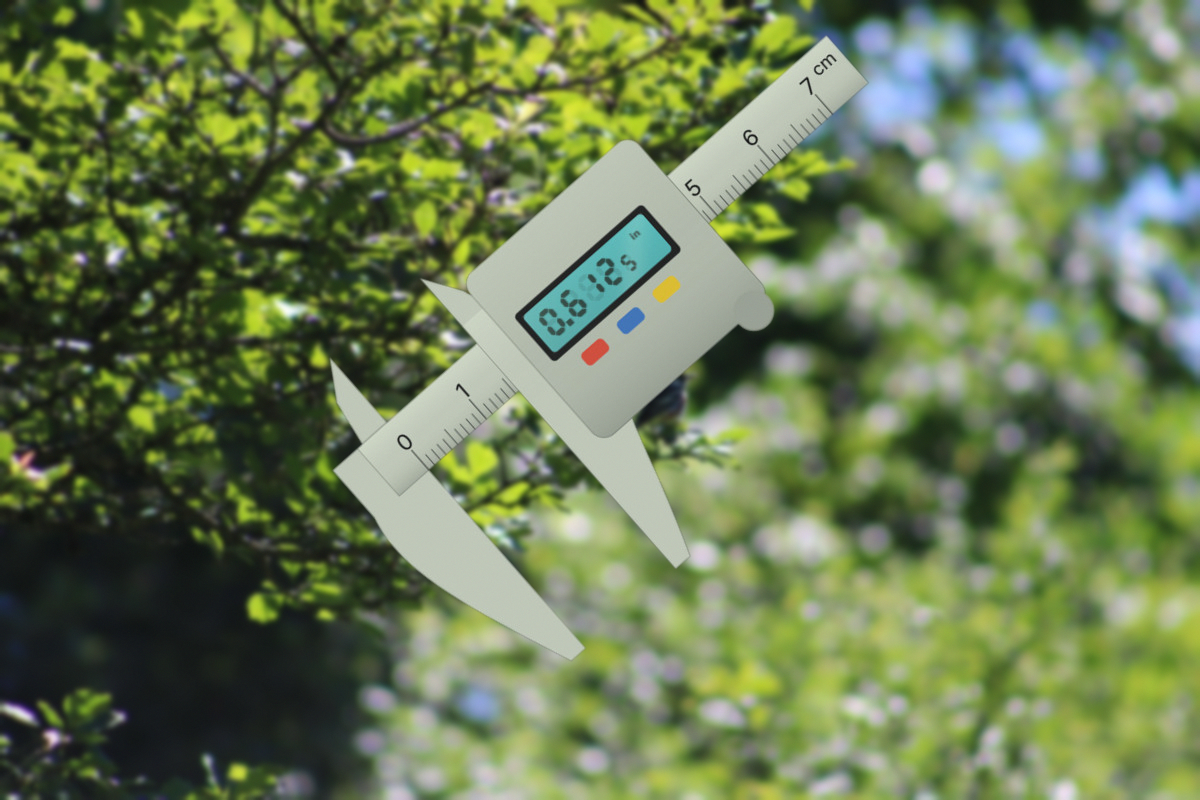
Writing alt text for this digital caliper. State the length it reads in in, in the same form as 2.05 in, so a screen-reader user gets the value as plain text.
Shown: 0.6125 in
